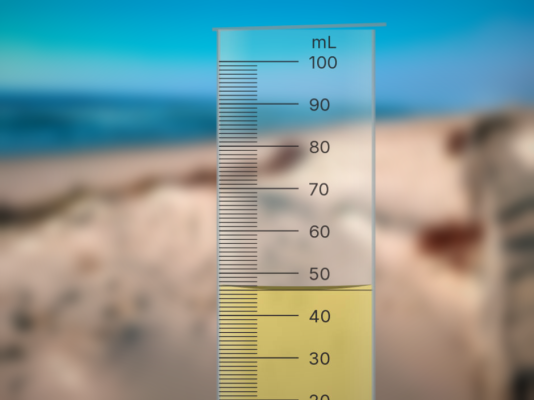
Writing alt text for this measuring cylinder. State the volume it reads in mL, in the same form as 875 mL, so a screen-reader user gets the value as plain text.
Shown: 46 mL
